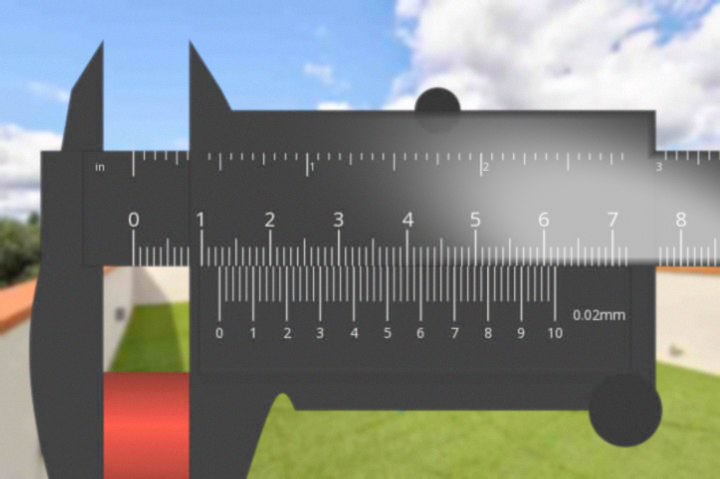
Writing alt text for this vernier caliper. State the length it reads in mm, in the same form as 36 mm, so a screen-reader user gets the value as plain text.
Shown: 12.6 mm
